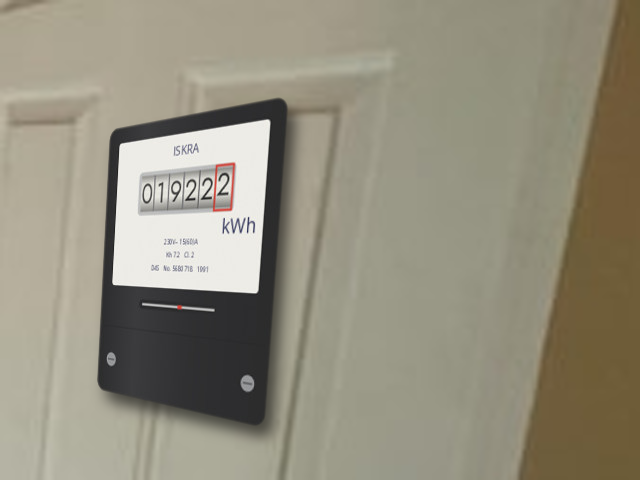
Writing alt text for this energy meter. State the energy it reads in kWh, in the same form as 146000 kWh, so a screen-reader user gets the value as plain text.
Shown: 1922.2 kWh
